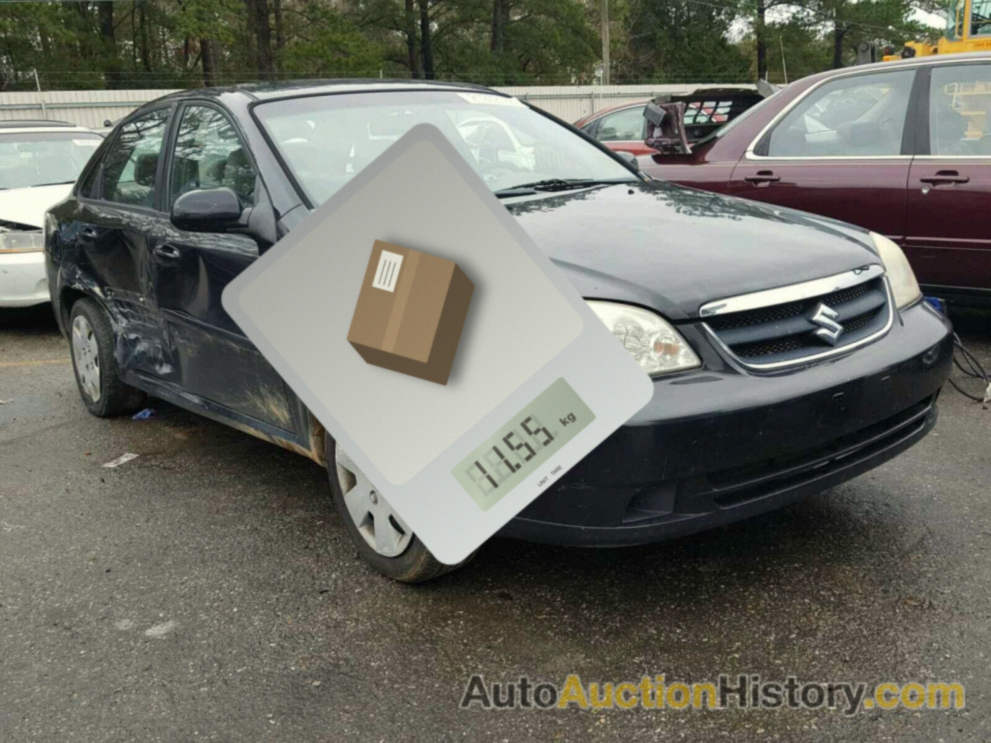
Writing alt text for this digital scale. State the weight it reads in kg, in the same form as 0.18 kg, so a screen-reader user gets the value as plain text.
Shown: 11.55 kg
